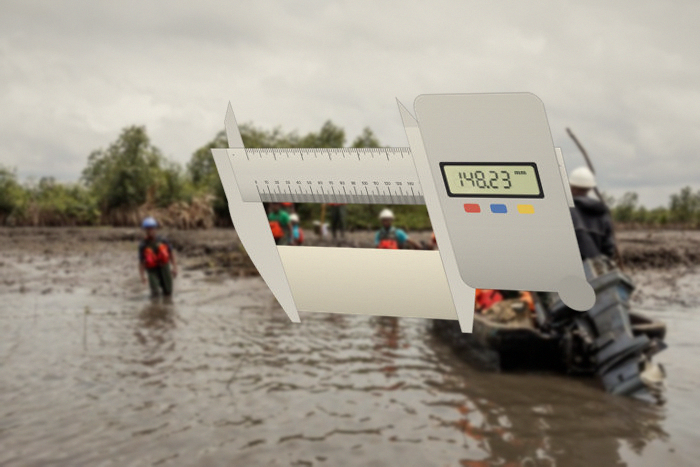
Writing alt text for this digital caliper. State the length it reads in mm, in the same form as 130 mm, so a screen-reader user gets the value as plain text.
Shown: 148.23 mm
